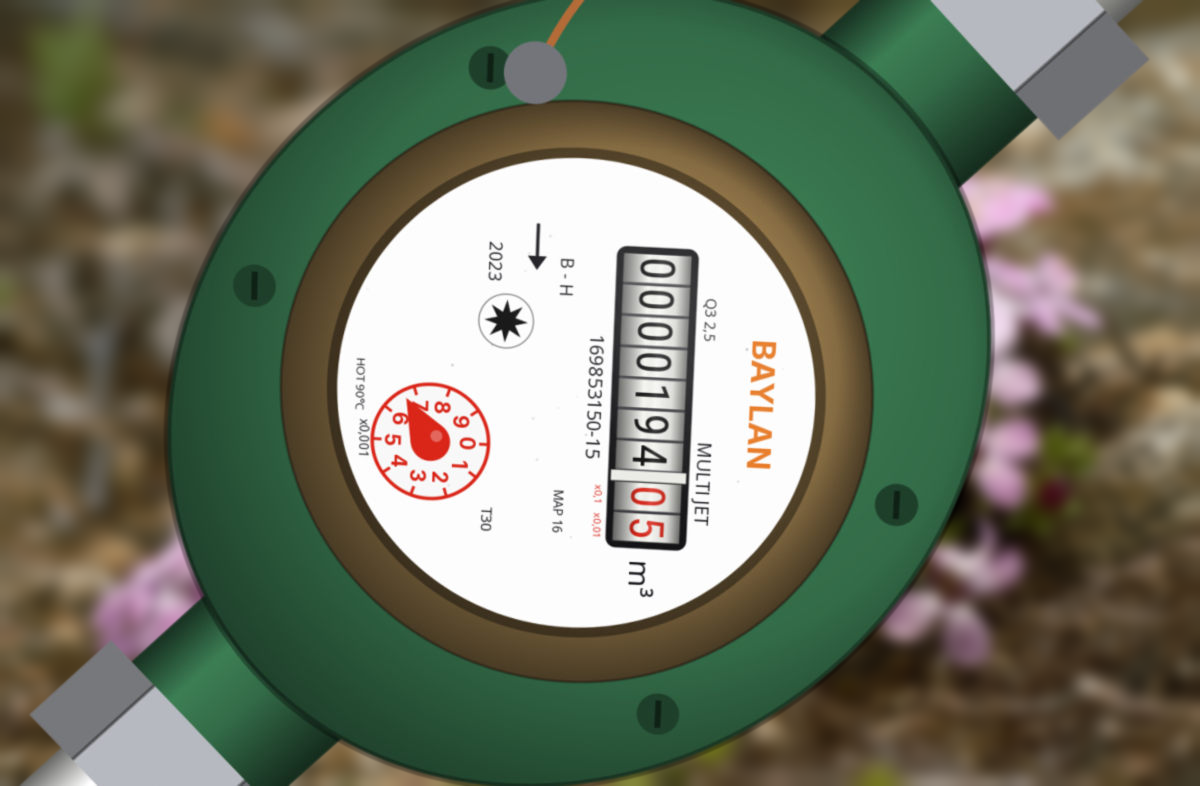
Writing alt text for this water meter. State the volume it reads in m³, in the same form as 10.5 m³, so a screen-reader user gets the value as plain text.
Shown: 194.056 m³
